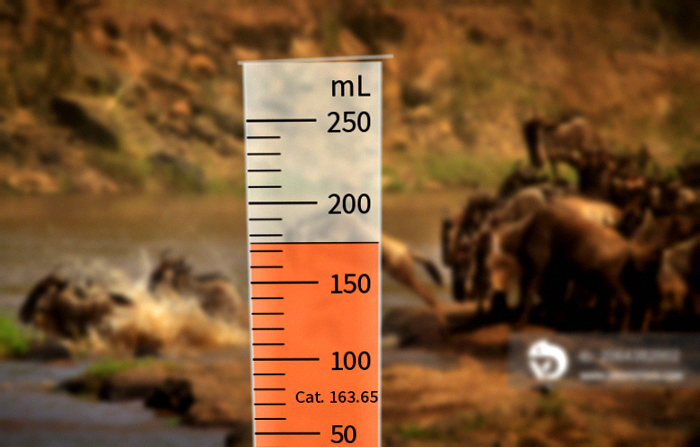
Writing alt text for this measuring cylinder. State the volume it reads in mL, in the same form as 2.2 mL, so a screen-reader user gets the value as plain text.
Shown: 175 mL
